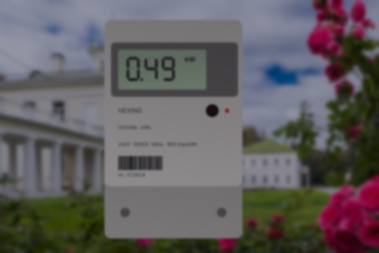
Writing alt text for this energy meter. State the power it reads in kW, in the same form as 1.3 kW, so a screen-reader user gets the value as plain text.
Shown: 0.49 kW
